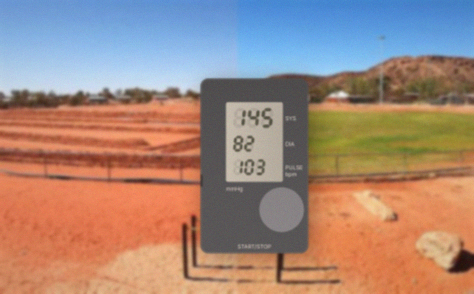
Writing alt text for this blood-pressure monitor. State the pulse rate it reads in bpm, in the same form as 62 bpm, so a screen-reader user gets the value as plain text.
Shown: 103 bpm
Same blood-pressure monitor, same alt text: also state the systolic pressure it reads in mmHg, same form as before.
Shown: 145 mmHg
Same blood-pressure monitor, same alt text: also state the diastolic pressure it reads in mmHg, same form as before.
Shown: 82 mmHg
